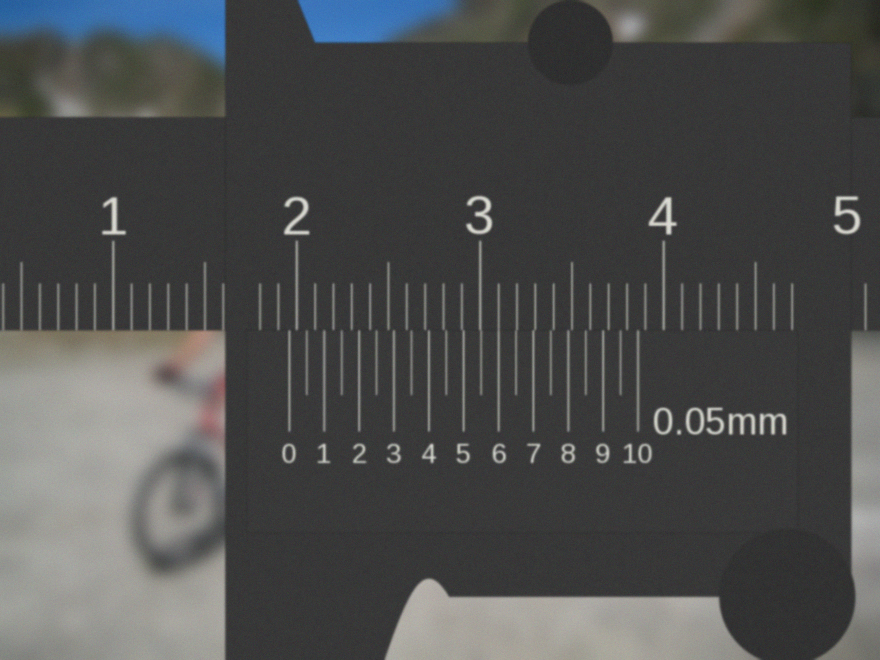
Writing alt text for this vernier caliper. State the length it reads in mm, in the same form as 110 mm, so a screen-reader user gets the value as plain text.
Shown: 19.6 mm
